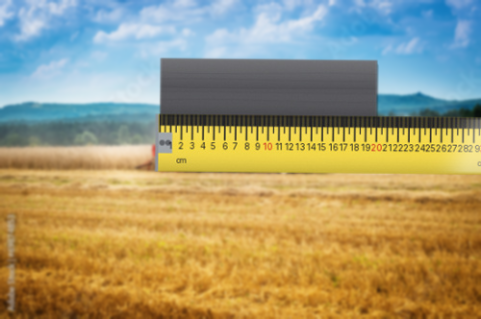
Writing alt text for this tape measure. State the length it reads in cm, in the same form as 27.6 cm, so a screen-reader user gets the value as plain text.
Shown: 20 cm
